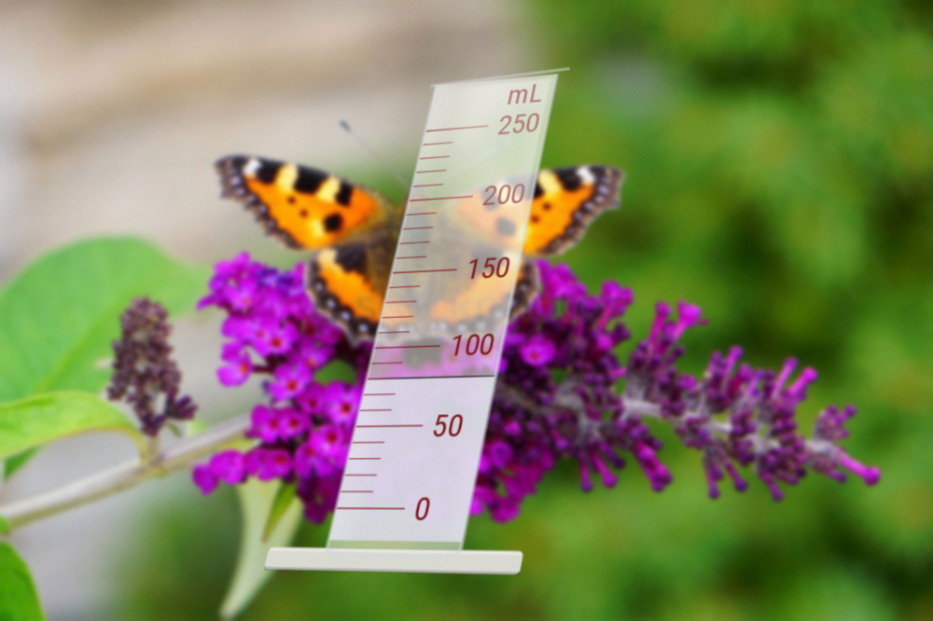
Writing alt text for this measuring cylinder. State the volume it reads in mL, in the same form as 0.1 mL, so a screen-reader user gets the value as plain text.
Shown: 80 mL
